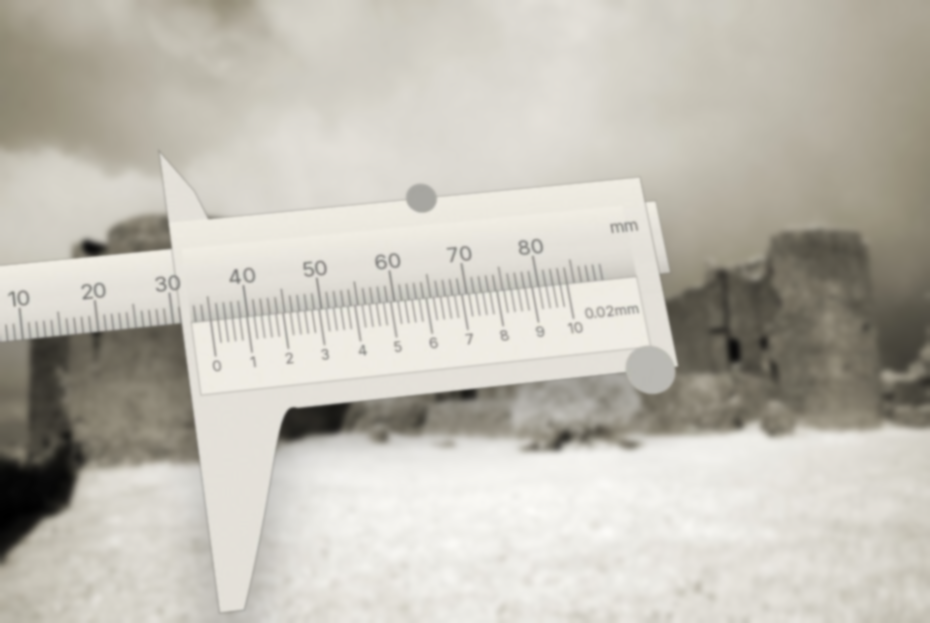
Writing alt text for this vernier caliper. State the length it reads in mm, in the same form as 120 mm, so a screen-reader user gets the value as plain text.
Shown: 35.0 mm
